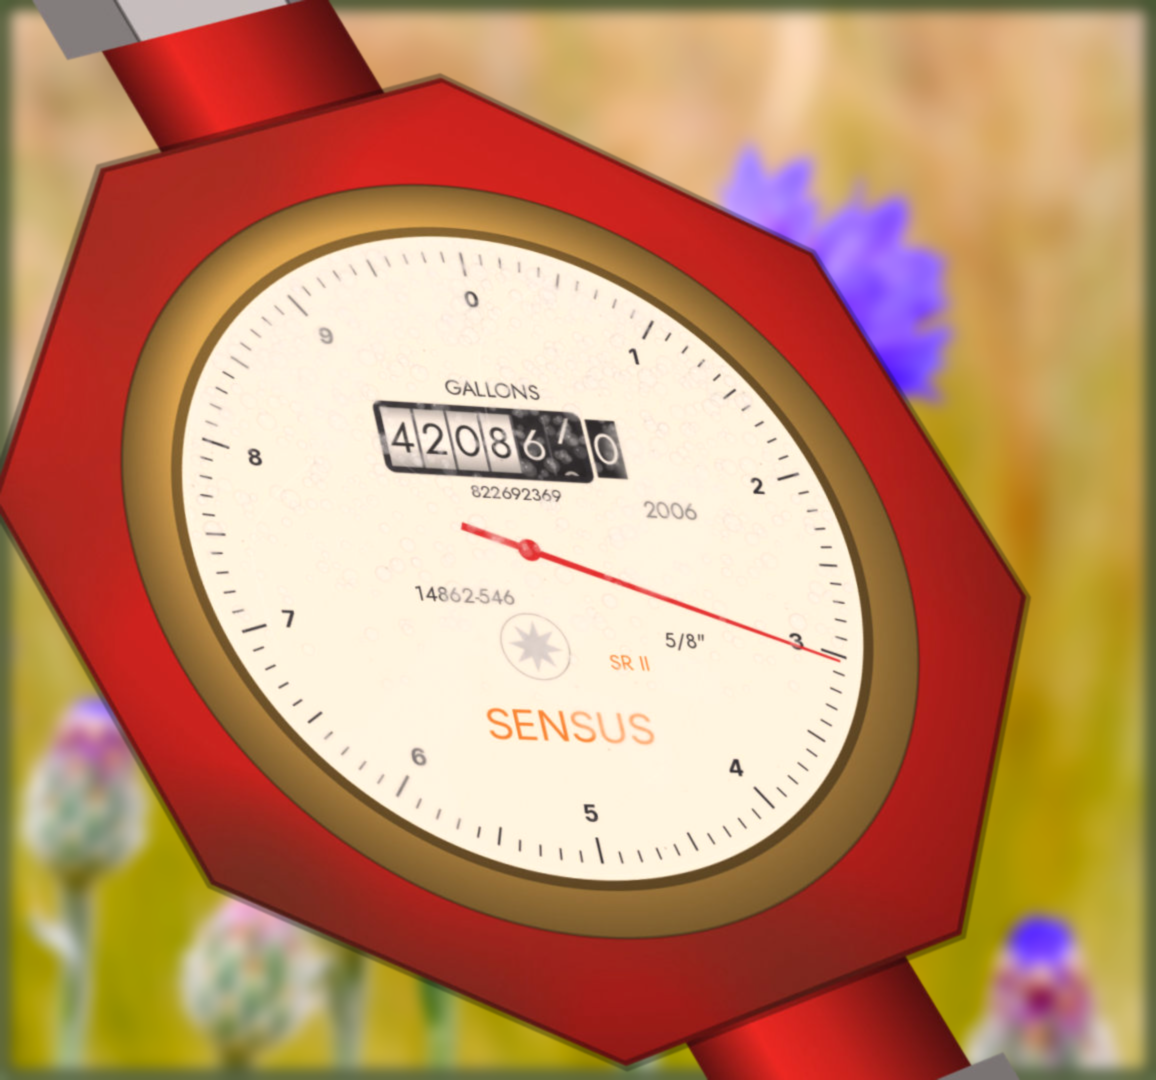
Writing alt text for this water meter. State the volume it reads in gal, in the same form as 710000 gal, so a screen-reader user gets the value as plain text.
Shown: 4208673.0 gal
